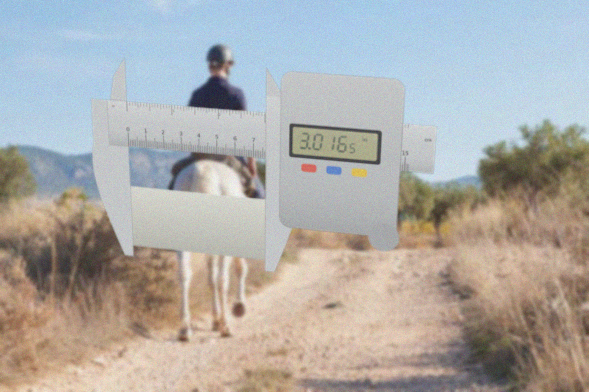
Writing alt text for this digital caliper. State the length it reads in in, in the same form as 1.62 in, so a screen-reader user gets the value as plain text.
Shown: 3.0165 in
